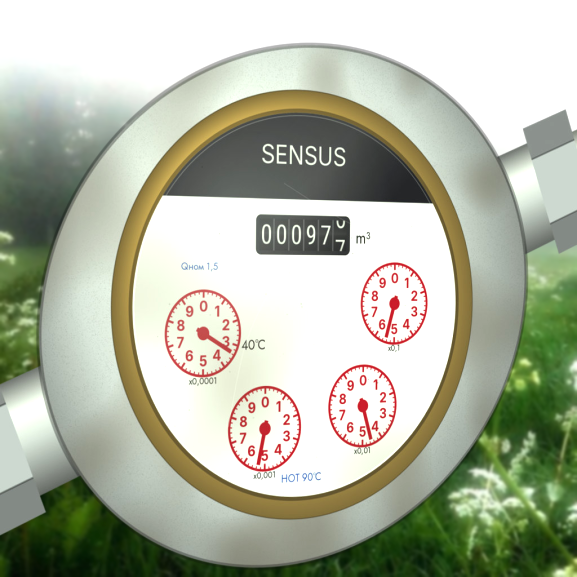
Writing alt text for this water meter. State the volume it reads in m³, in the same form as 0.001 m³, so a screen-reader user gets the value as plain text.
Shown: 976.5453 m³
